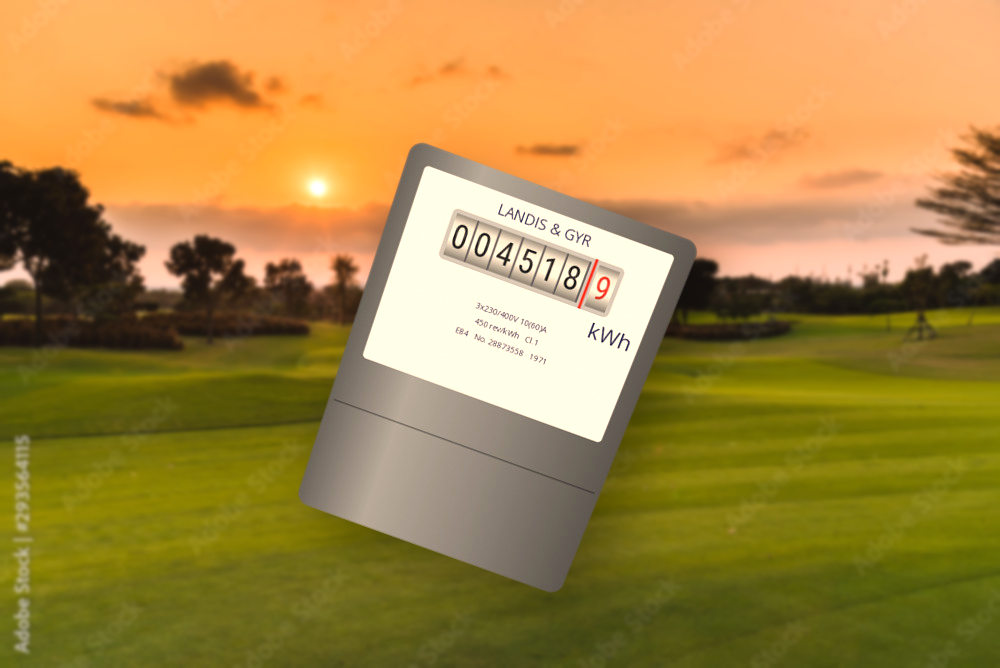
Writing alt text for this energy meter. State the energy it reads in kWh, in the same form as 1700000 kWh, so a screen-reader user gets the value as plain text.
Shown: 4518.9 kWh
